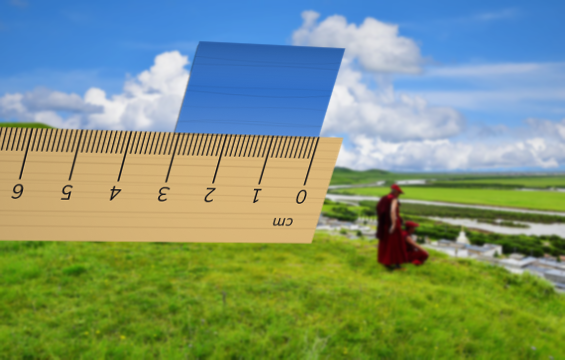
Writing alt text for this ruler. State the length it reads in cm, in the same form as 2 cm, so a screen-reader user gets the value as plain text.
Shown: 3.1 cm
